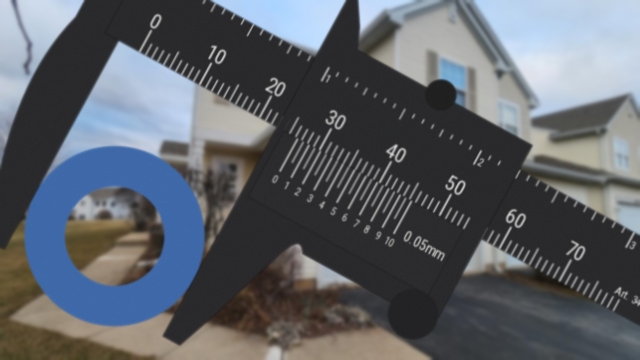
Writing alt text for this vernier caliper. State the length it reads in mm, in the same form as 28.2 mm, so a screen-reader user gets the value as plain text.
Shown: 26.4 mm
